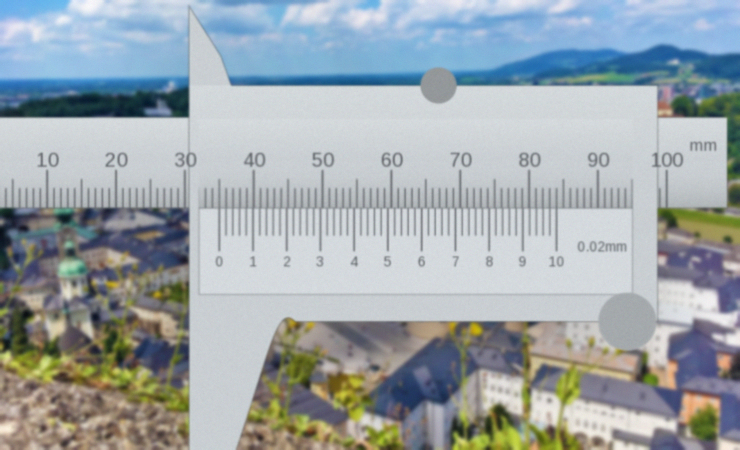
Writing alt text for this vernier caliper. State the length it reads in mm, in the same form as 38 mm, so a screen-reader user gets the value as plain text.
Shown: 35.0 mm
